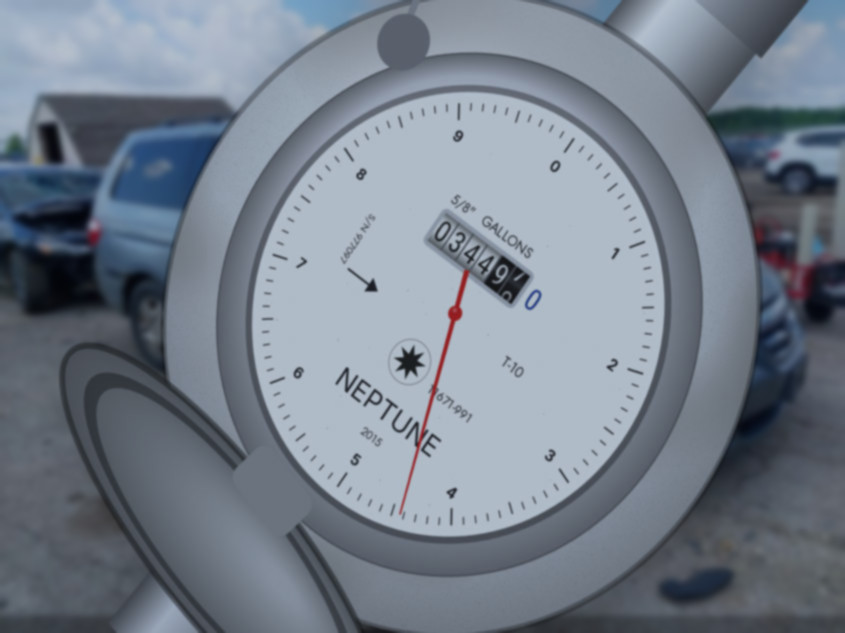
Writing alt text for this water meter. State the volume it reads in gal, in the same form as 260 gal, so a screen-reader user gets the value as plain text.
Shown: 344974.4 gal
